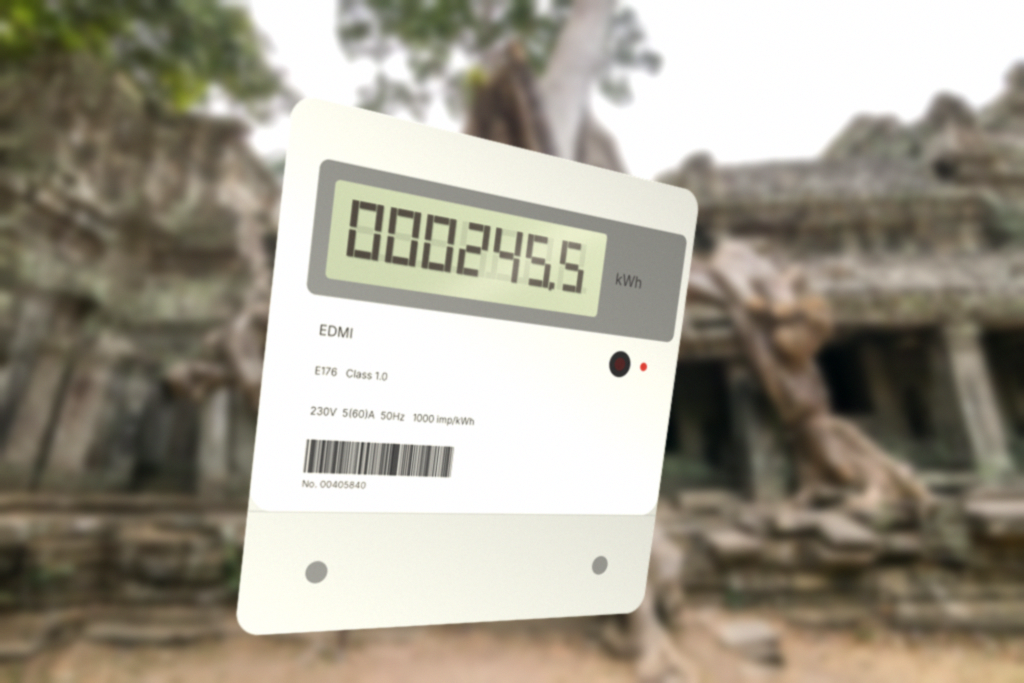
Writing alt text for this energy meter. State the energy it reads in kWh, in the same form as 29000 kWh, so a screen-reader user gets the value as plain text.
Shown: 245.5 kWh
